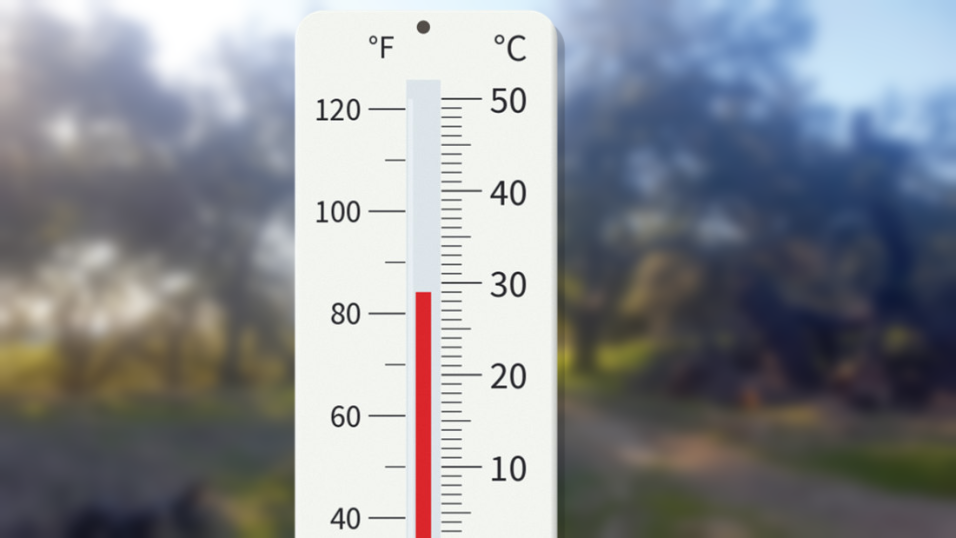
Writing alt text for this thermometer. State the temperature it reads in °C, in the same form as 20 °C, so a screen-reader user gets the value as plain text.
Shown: 29 °C
